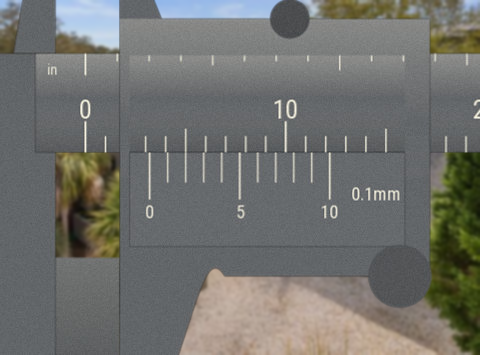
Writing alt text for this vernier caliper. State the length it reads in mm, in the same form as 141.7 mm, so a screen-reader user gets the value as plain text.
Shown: 3.2 mm
